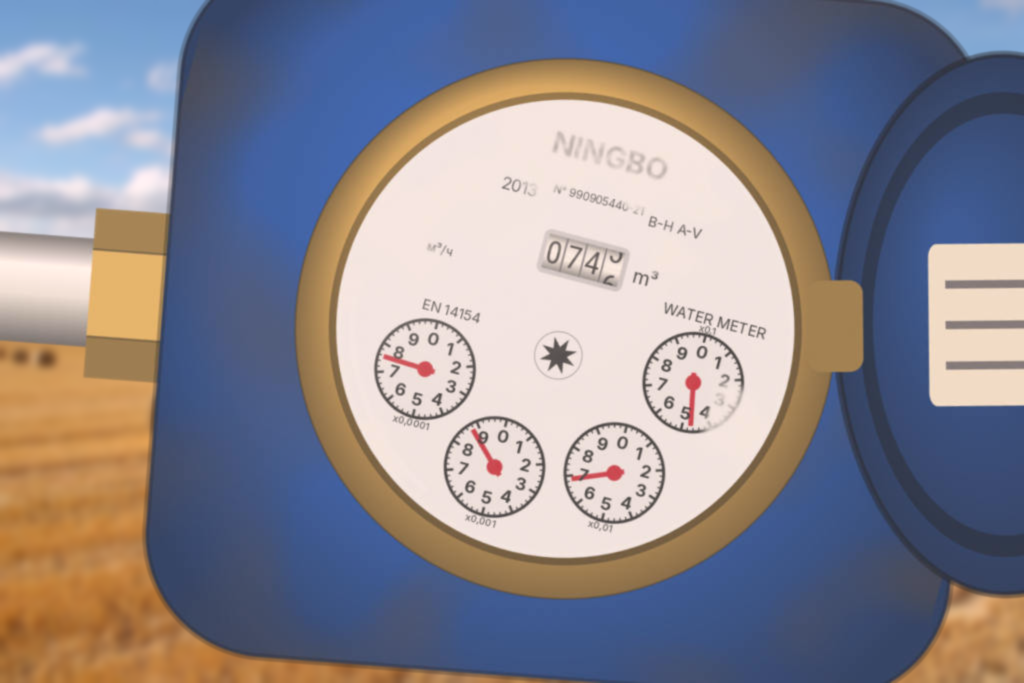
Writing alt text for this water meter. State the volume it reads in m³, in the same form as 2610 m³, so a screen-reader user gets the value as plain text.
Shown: 745.4687 m³
